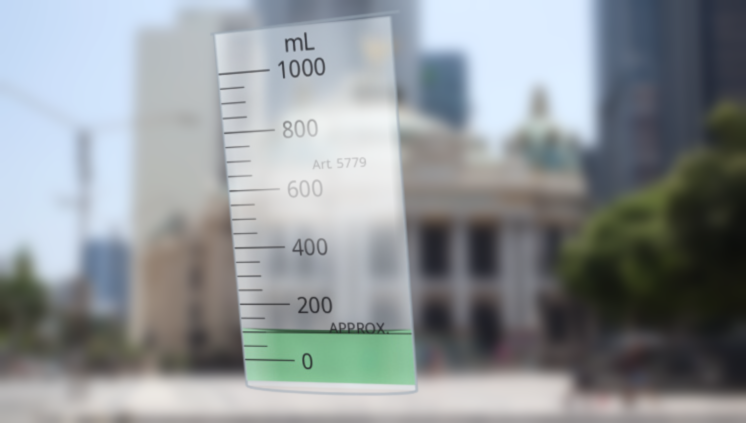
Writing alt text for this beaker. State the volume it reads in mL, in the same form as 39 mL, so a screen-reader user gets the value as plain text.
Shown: 100 mL
